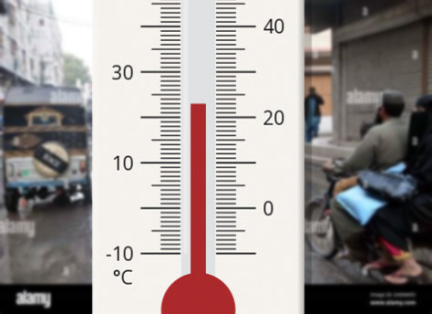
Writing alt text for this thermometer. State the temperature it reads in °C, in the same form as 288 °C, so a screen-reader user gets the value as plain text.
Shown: 23 °C
